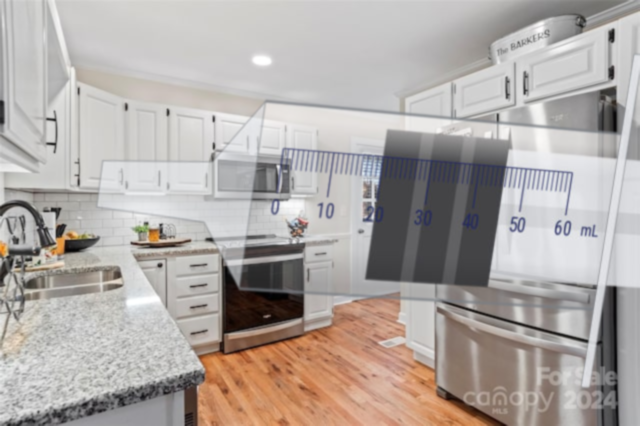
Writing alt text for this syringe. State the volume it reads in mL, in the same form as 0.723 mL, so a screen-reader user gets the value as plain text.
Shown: 20 mL
